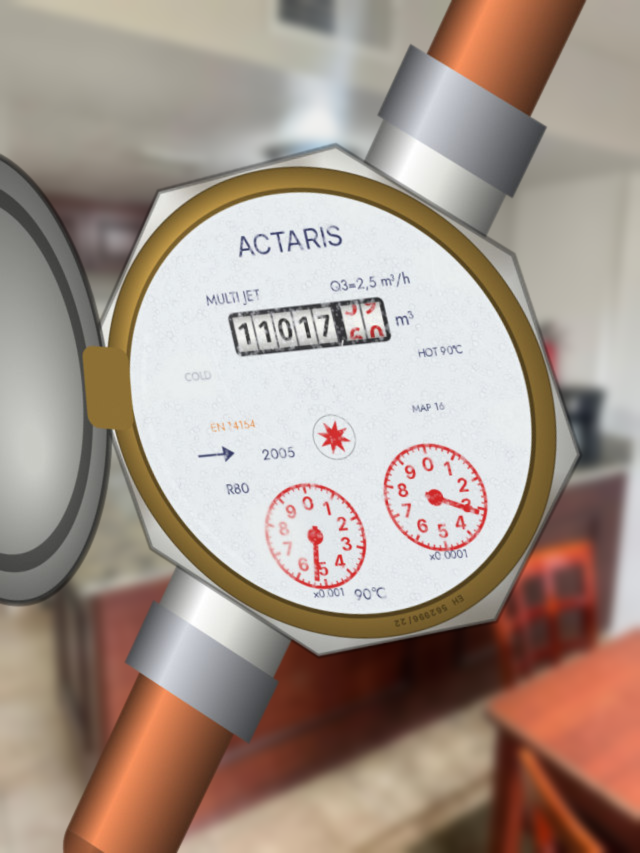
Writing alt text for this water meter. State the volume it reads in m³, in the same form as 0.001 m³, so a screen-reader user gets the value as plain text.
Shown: 11017.5953 m³
